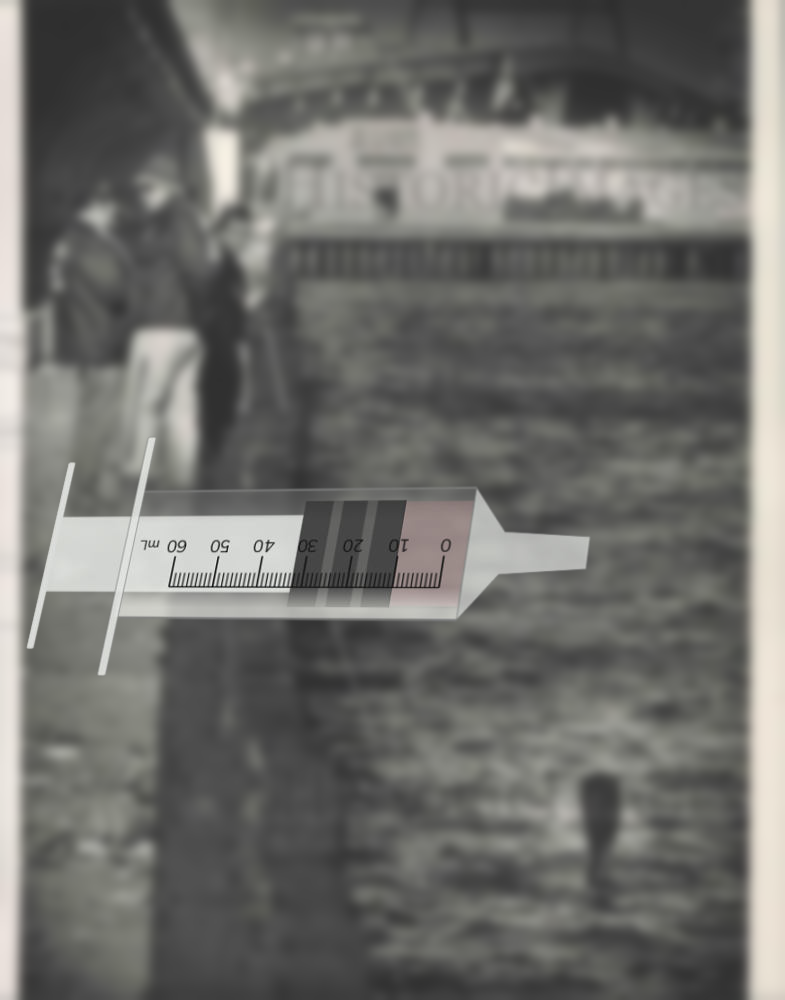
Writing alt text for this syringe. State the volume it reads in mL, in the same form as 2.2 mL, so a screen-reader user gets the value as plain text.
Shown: 10 mL
